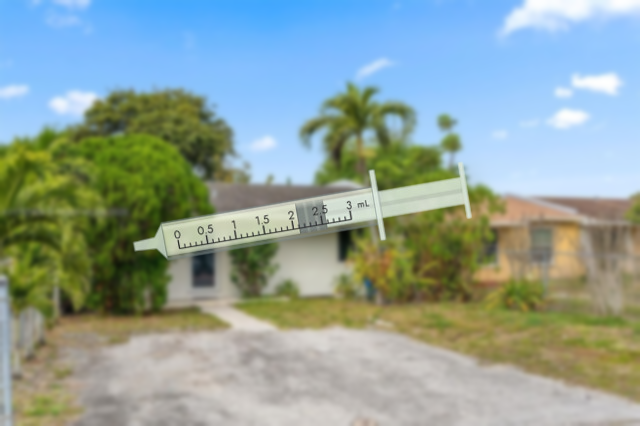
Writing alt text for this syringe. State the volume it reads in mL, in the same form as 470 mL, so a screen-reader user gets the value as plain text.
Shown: 2.1 mL
